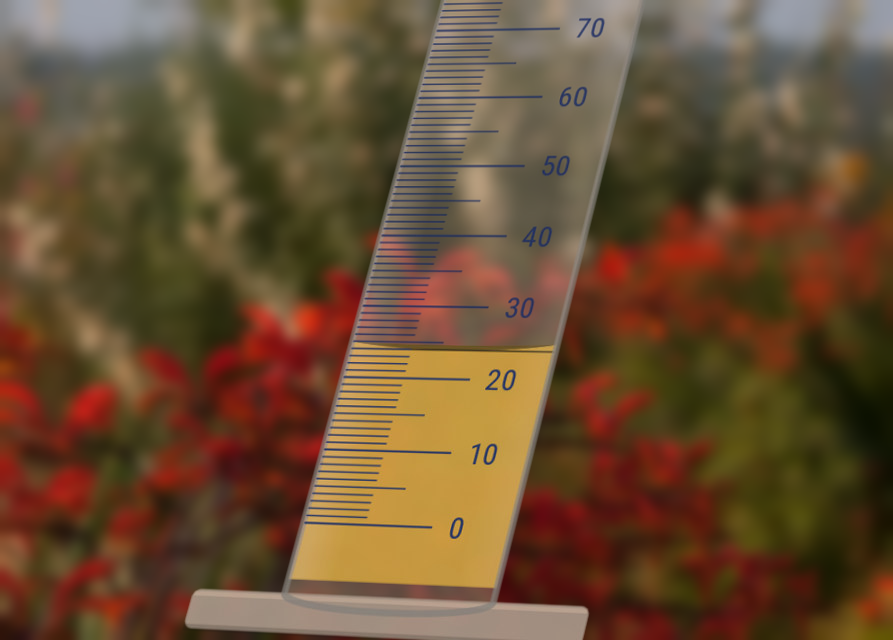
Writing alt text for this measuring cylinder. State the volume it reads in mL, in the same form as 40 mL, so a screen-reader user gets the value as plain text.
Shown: 24 mL
